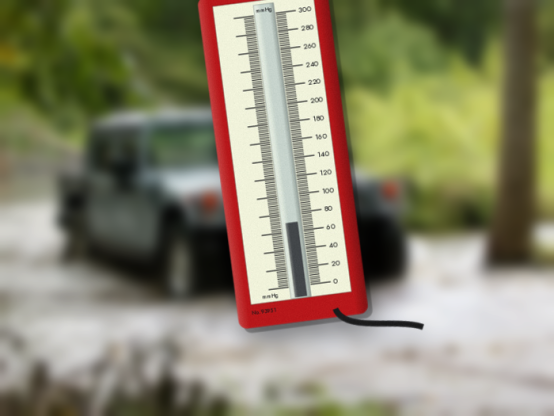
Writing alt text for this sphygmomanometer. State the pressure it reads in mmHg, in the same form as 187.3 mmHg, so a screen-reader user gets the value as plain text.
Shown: 70 mmHg
